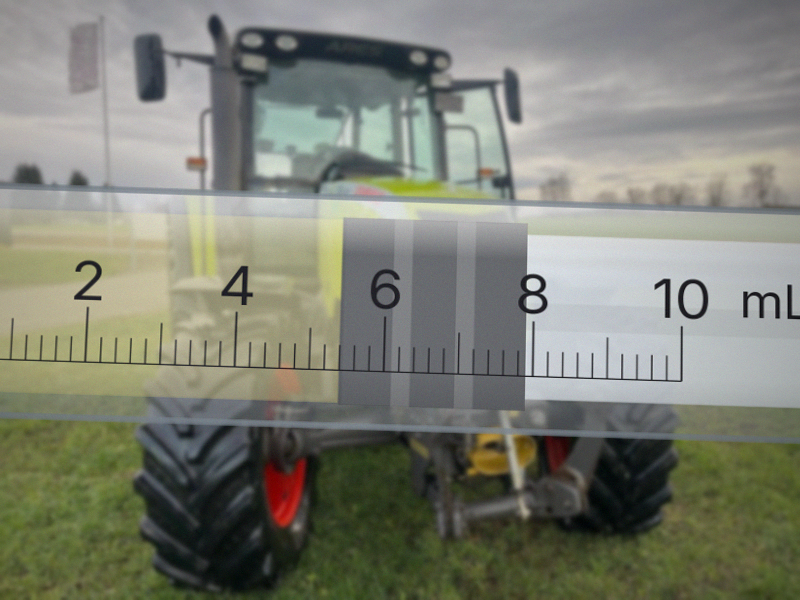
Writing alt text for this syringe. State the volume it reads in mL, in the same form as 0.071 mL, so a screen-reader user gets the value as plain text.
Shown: 5.4 mL
